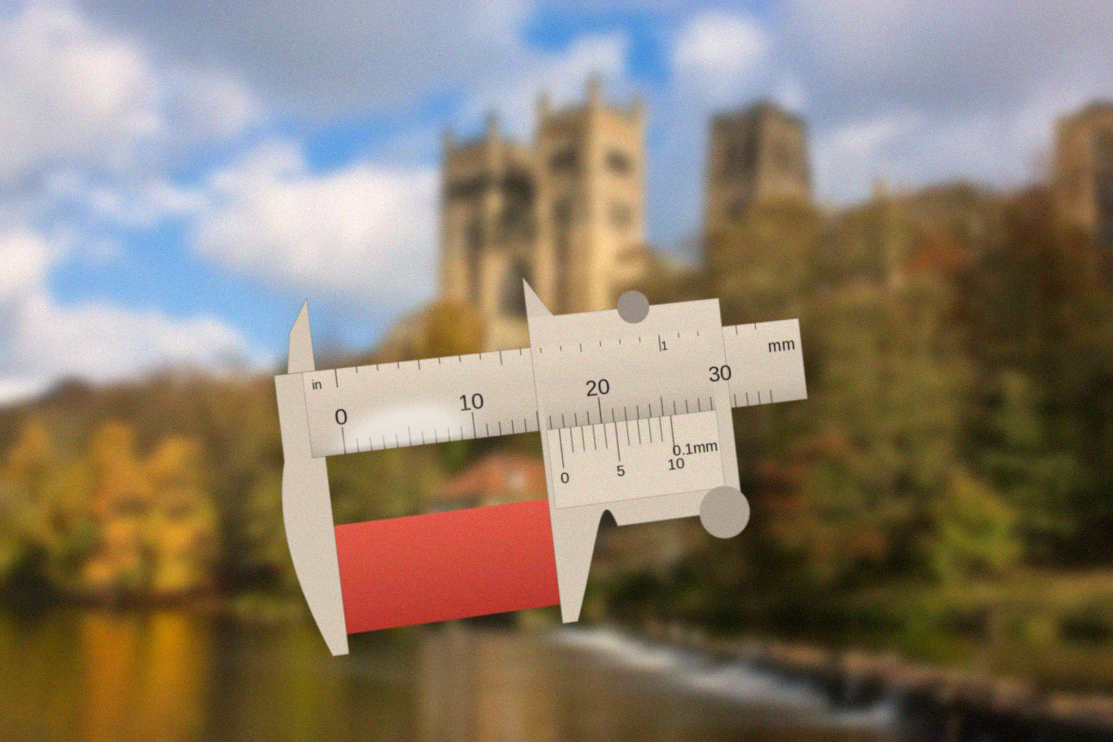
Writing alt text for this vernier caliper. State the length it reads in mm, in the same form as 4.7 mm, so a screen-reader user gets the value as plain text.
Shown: 16.6 mm
